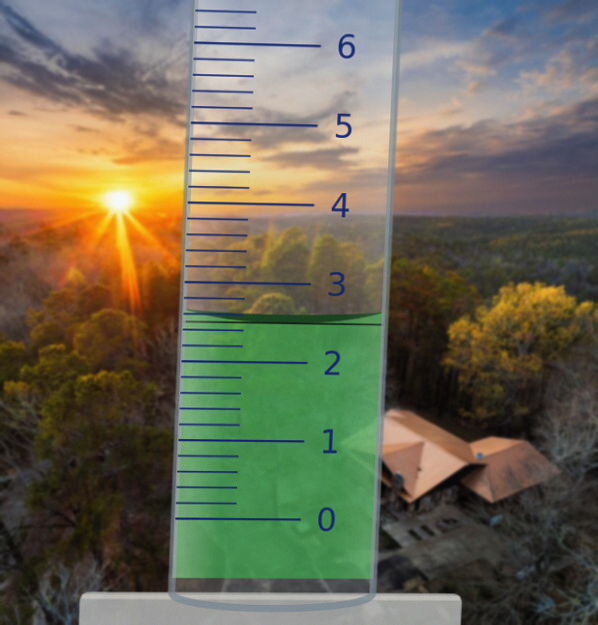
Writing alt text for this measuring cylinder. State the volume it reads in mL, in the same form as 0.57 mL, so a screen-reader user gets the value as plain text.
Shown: 2.5 mL
